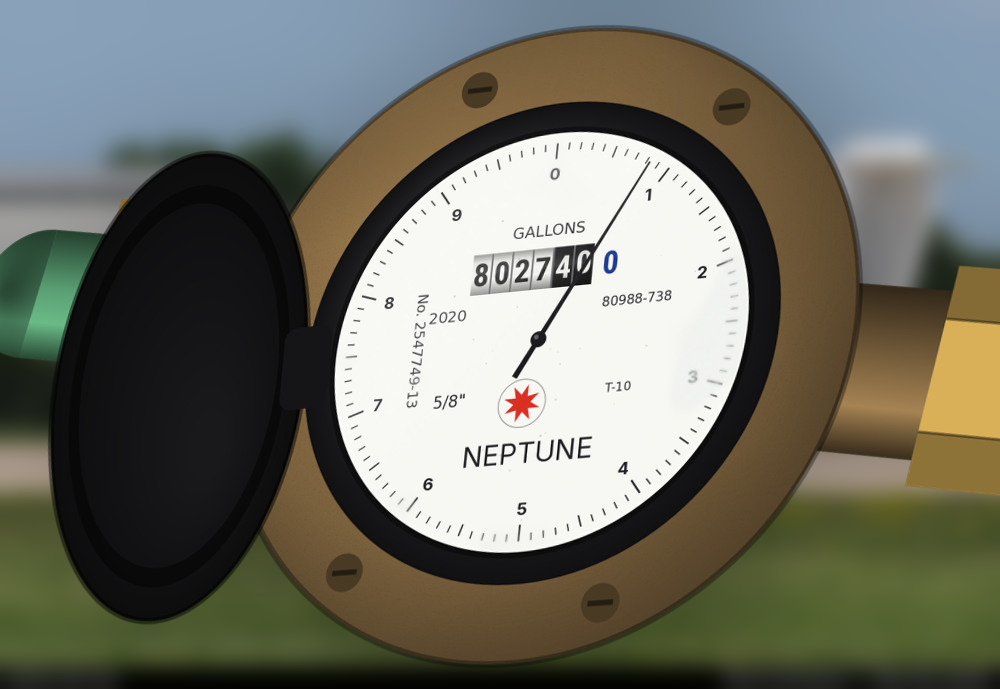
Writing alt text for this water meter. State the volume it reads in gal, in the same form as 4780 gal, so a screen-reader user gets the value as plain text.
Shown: 8027400.8 gal
